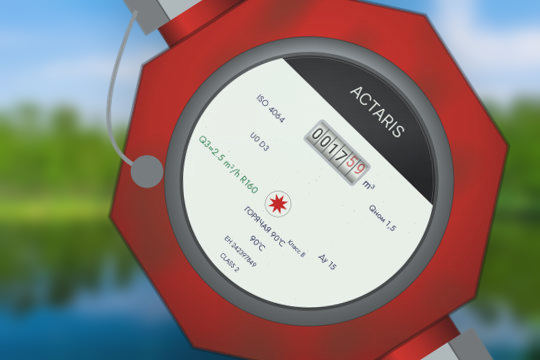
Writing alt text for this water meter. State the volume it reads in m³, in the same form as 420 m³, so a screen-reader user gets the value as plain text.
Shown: 17.59 m³
